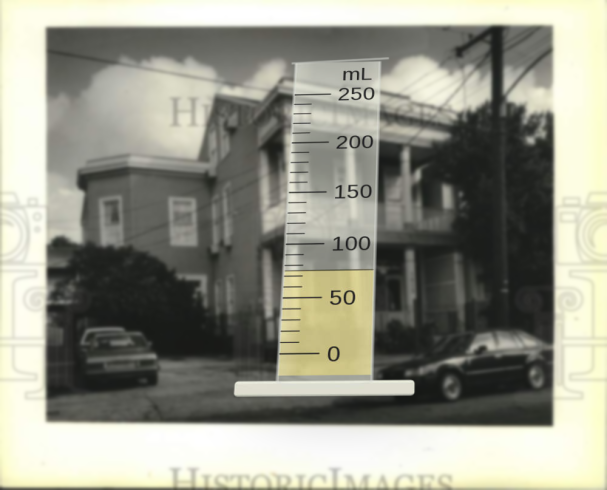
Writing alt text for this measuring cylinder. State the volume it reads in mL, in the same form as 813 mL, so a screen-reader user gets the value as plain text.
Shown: 75 mL
